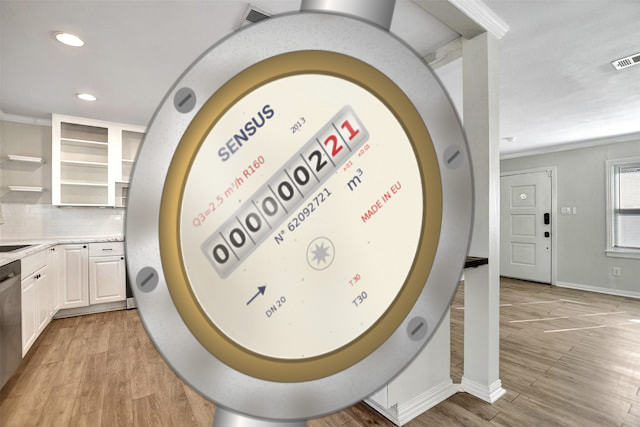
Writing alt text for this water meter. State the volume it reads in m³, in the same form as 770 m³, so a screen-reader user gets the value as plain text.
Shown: 2.21 m³
